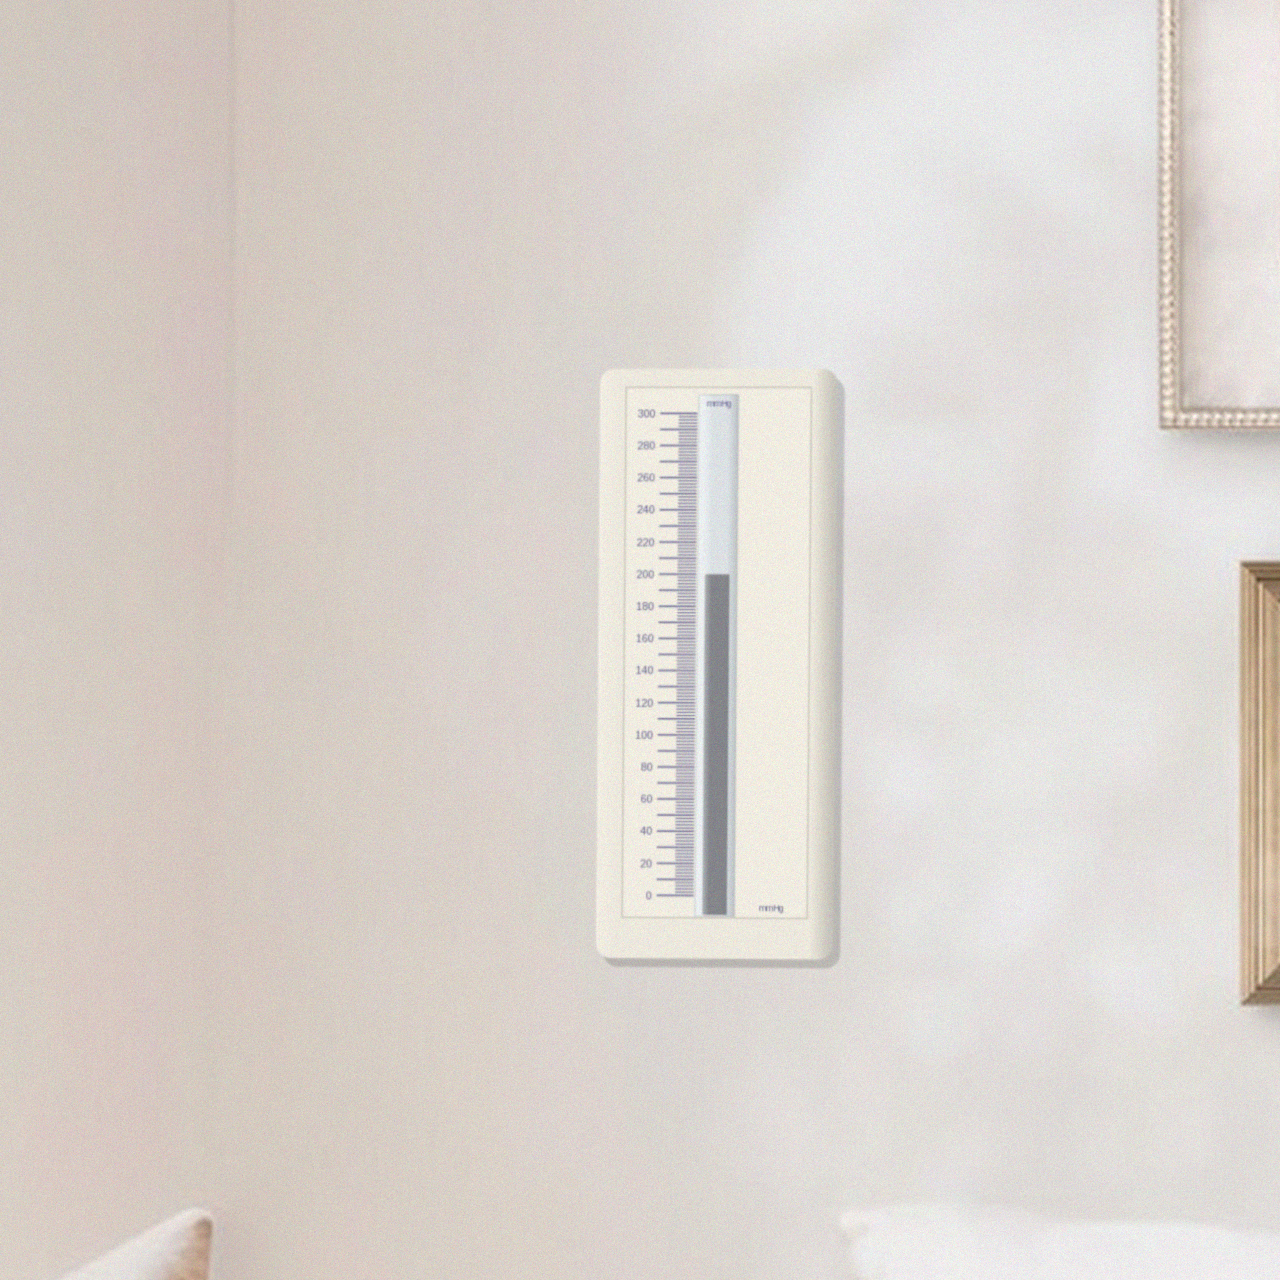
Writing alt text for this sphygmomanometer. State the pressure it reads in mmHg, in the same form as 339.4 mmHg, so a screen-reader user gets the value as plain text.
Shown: 200 mmHg
